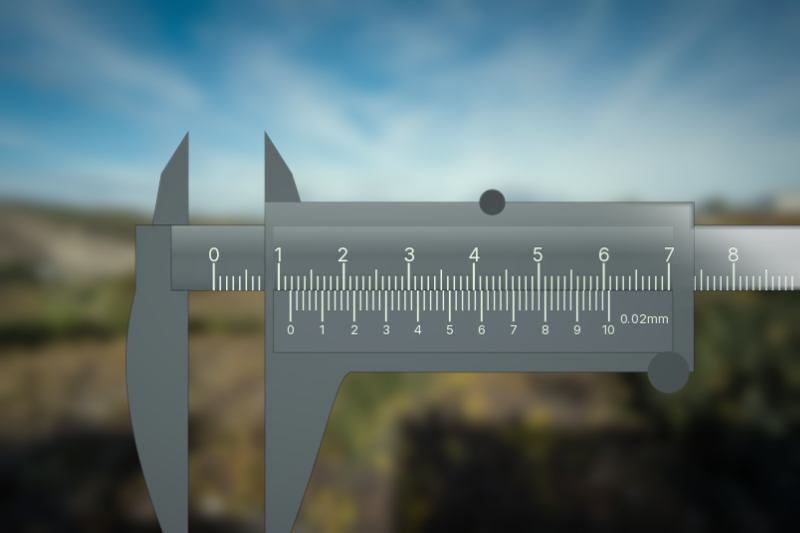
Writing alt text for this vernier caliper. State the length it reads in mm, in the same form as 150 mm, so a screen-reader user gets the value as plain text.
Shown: 11.8 mm
